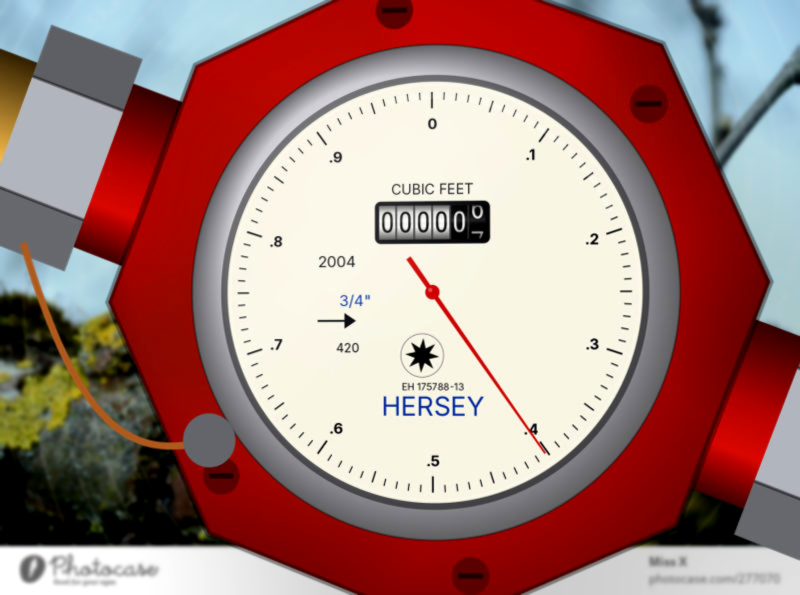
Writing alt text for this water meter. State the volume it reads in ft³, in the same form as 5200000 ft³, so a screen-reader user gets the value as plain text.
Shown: 6.40 ft³
